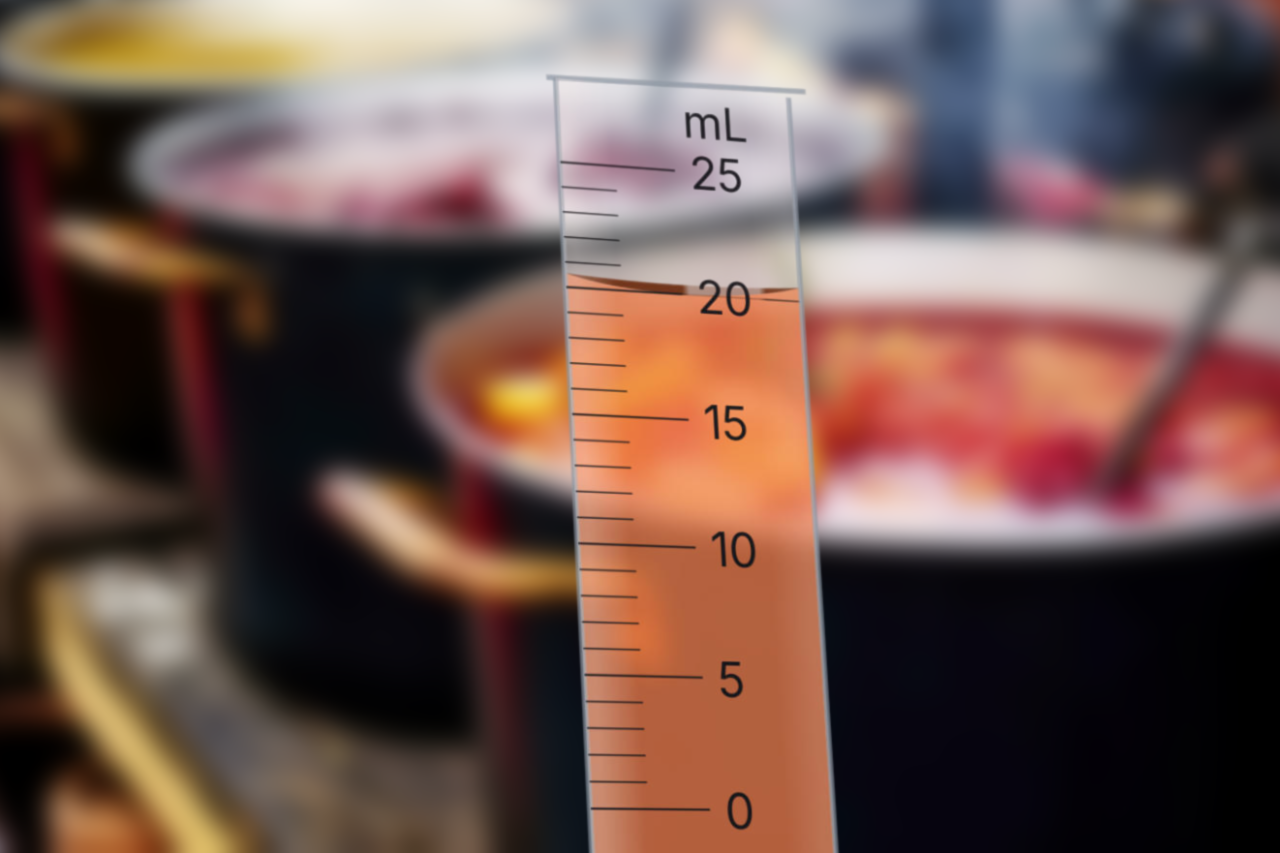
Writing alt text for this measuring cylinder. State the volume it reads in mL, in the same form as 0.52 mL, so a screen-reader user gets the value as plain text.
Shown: 20 mL
